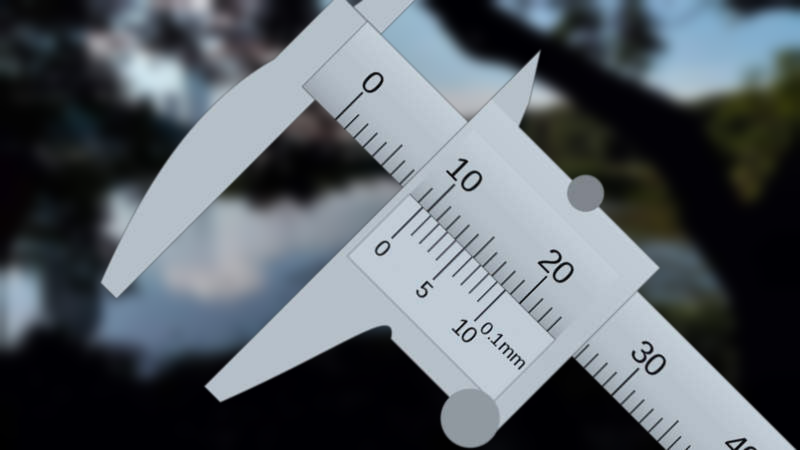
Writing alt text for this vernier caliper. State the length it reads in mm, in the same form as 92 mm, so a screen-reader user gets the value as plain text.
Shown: 9.5 mm
